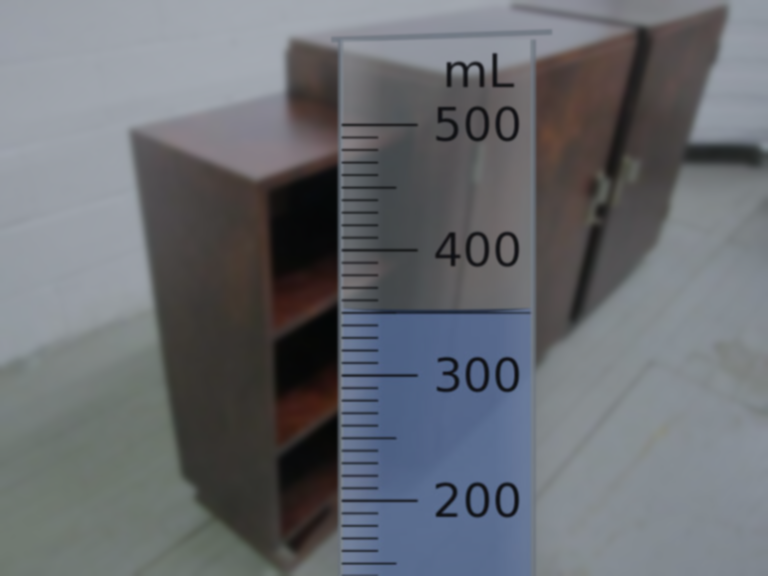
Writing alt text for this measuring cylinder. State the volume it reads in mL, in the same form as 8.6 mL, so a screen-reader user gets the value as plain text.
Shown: 350 mL
